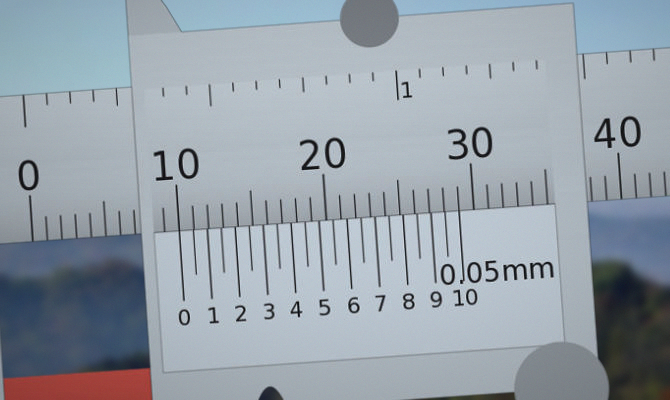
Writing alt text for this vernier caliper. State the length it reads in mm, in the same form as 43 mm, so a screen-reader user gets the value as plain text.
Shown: 10.0 mm
